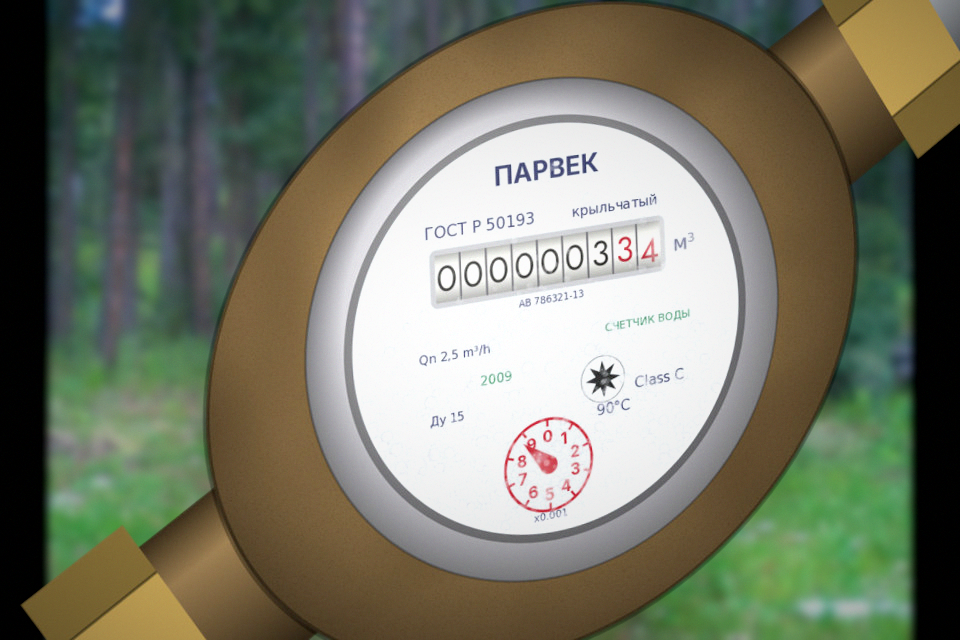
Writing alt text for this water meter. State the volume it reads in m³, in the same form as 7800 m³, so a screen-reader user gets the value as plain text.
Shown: 3.338 m³
